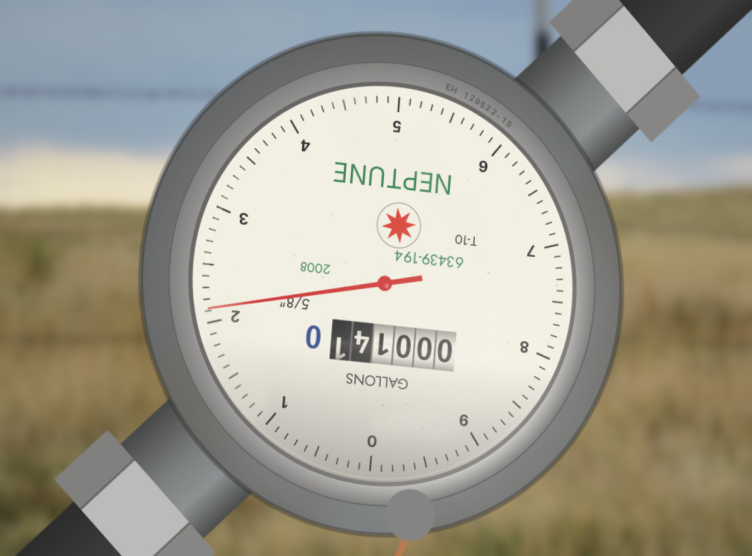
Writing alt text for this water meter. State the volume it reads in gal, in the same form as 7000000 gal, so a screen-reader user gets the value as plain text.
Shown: 1412.1 gal
